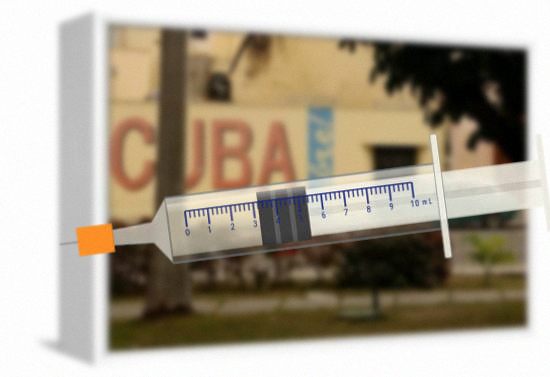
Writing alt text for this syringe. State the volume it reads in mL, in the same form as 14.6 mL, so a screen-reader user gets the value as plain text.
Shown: 3.2 mL
